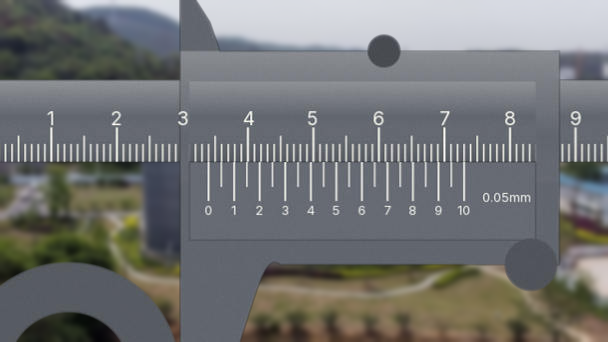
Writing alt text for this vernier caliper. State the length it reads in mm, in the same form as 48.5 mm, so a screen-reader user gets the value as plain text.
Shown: 34.0 mm
